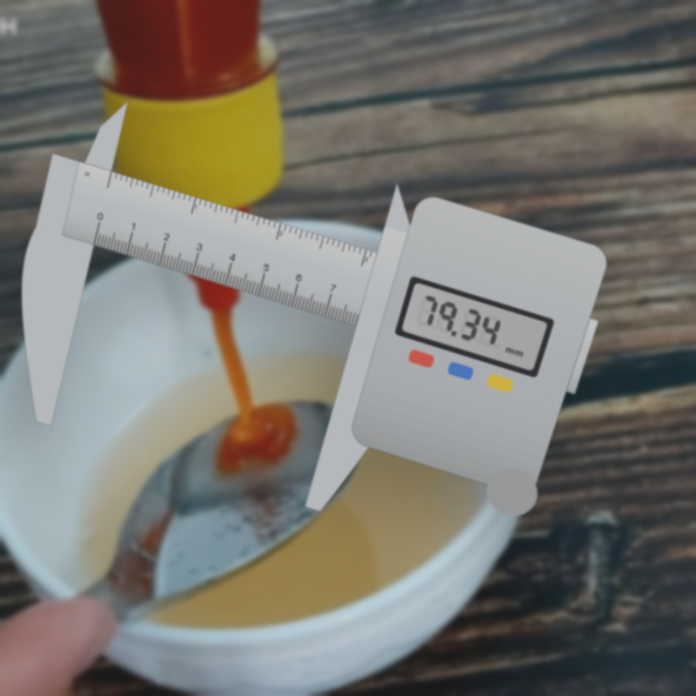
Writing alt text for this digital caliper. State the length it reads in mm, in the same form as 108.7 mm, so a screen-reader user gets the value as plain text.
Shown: 79.34 mm
